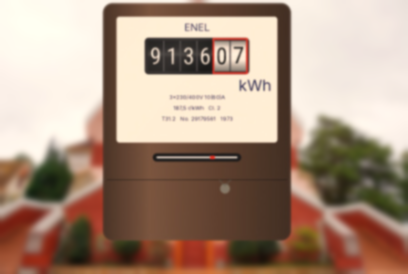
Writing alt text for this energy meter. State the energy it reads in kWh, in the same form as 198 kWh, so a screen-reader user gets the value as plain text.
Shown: 9136.07 kWh
